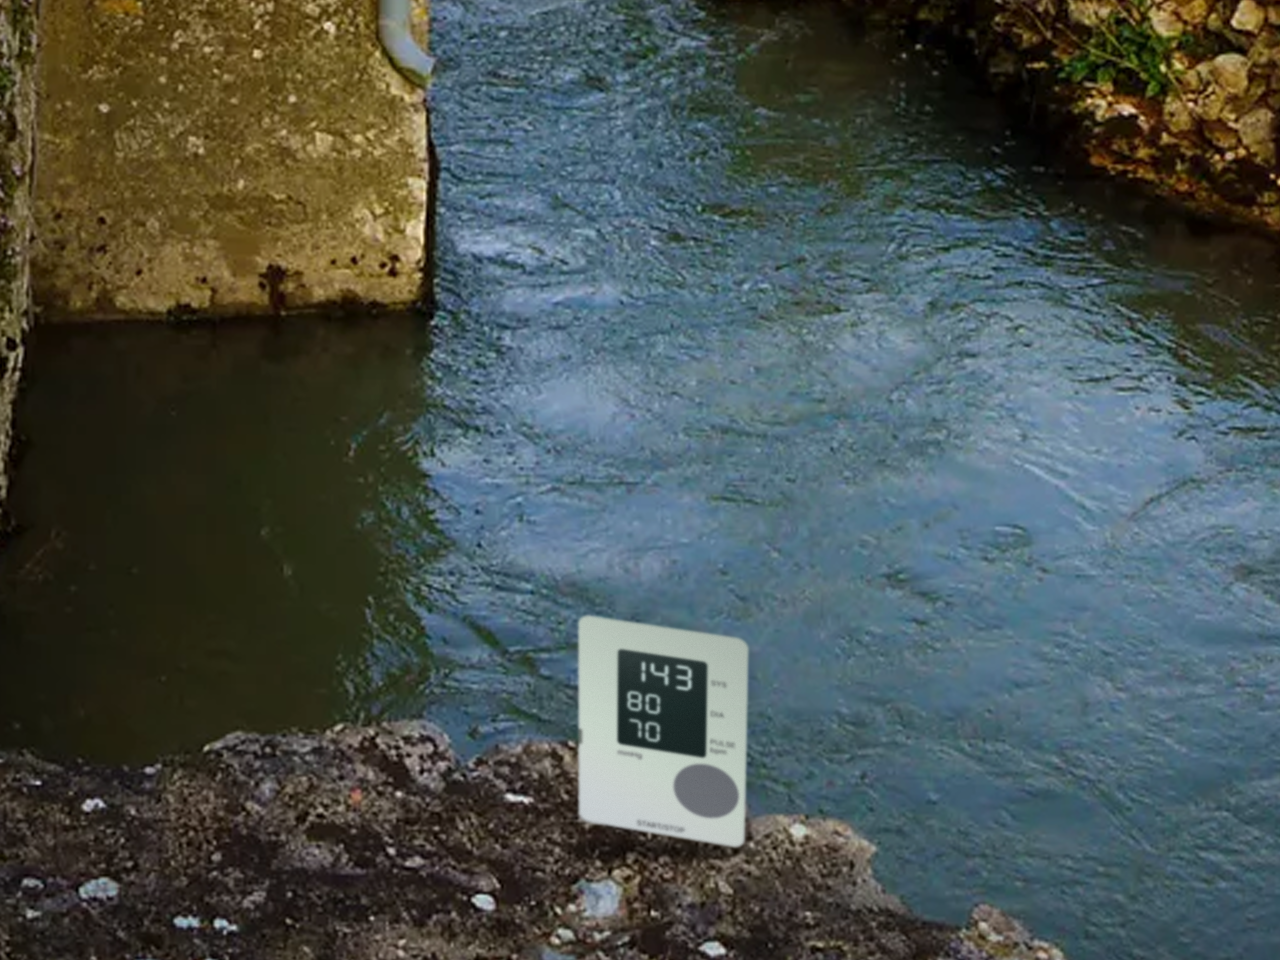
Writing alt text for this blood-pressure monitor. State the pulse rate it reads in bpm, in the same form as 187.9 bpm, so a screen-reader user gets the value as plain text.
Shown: 70 bpm
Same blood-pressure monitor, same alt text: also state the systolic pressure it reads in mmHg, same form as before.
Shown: 143 mmHg
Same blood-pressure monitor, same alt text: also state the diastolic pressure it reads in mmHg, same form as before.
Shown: 80 mmHg
